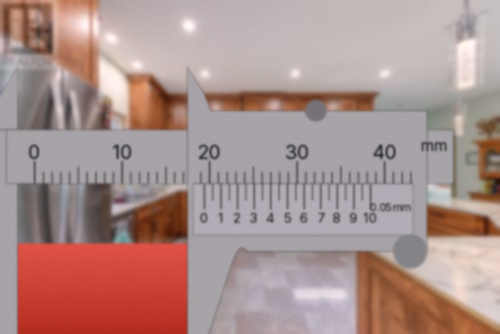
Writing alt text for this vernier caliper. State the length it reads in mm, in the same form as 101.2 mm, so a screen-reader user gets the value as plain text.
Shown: 19.4 mm
